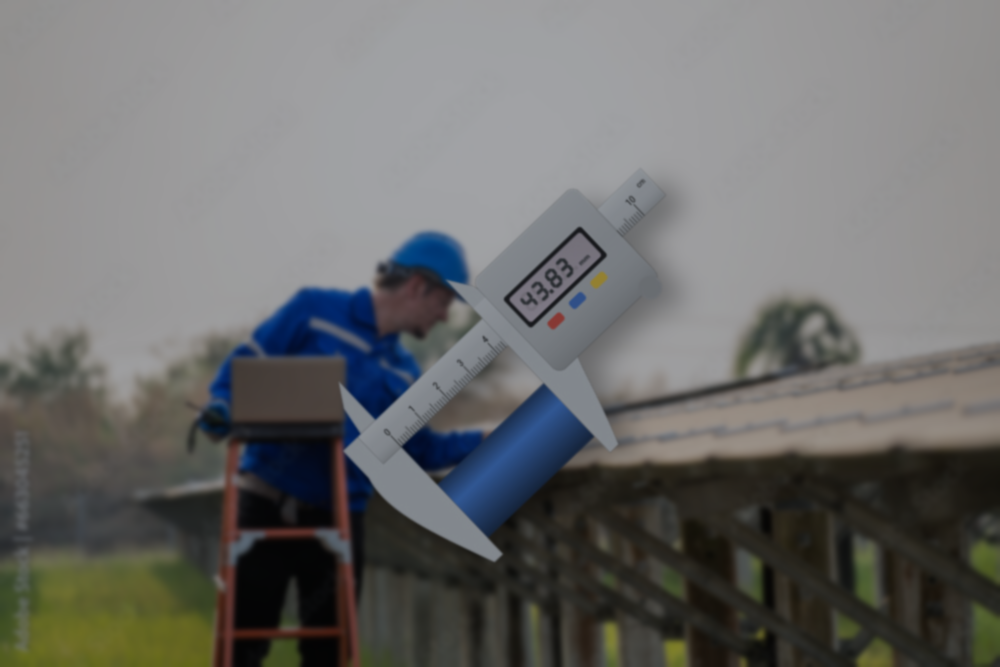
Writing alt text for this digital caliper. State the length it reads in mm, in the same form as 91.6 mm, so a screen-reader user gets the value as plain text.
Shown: 43.83 mm
